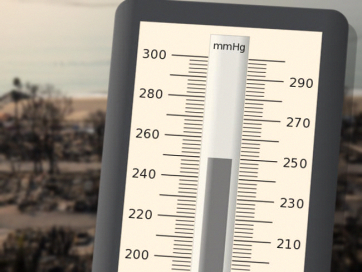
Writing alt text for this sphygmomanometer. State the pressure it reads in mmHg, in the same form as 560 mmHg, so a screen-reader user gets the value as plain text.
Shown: 250 mmHg
